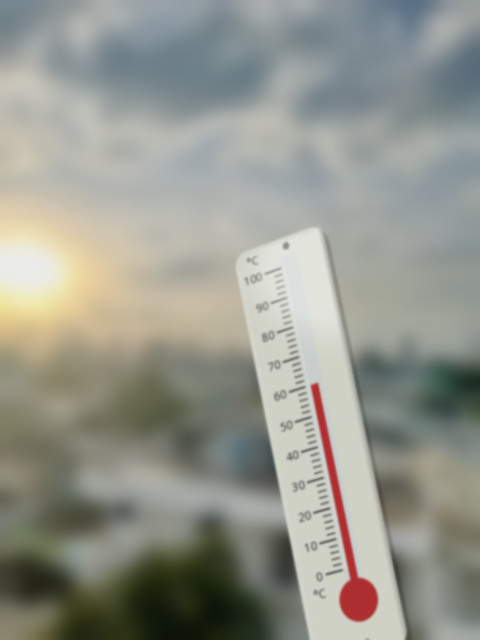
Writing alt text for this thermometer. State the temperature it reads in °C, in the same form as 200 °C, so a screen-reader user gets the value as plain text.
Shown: 60 °C
